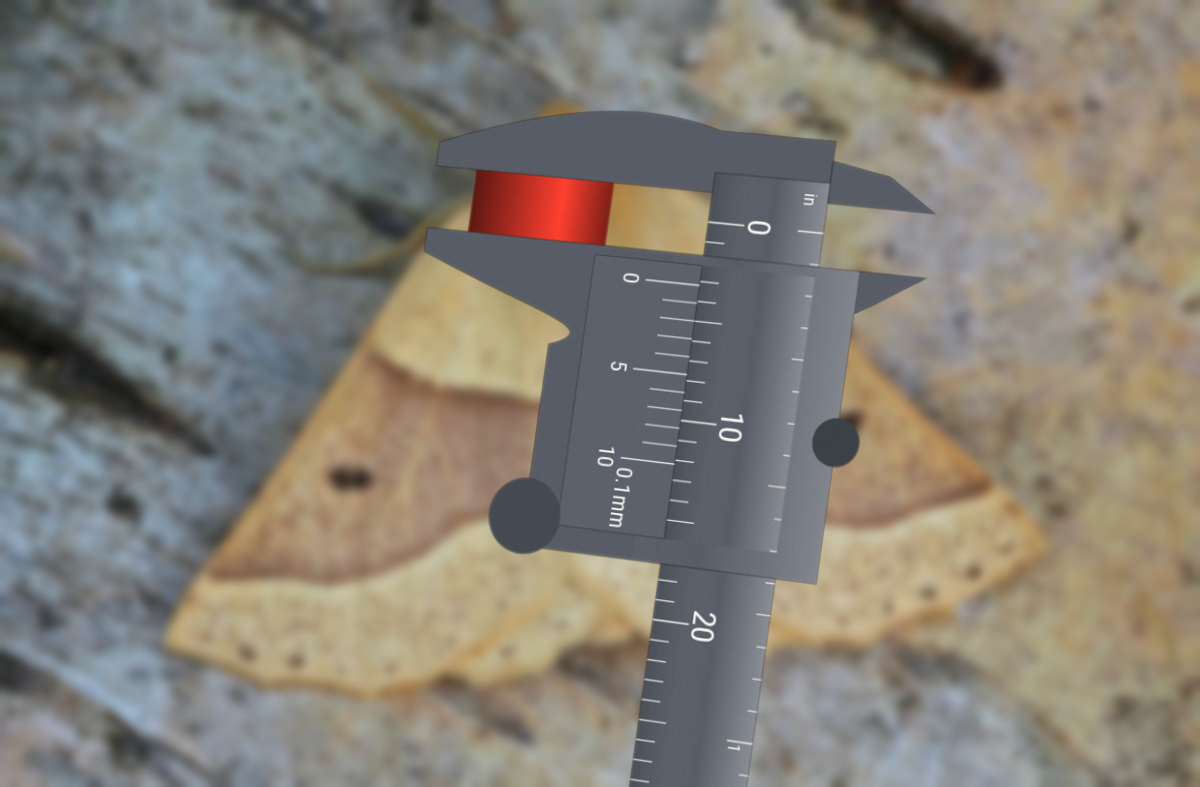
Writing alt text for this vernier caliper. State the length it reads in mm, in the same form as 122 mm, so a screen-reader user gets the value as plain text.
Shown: 3.2 mm
